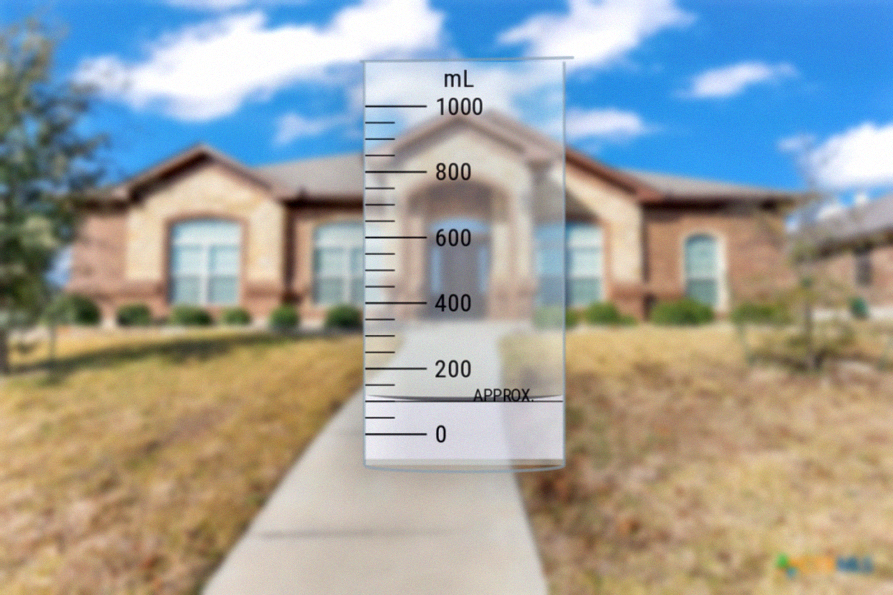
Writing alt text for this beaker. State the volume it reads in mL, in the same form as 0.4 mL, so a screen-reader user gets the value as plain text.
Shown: 100 mL
